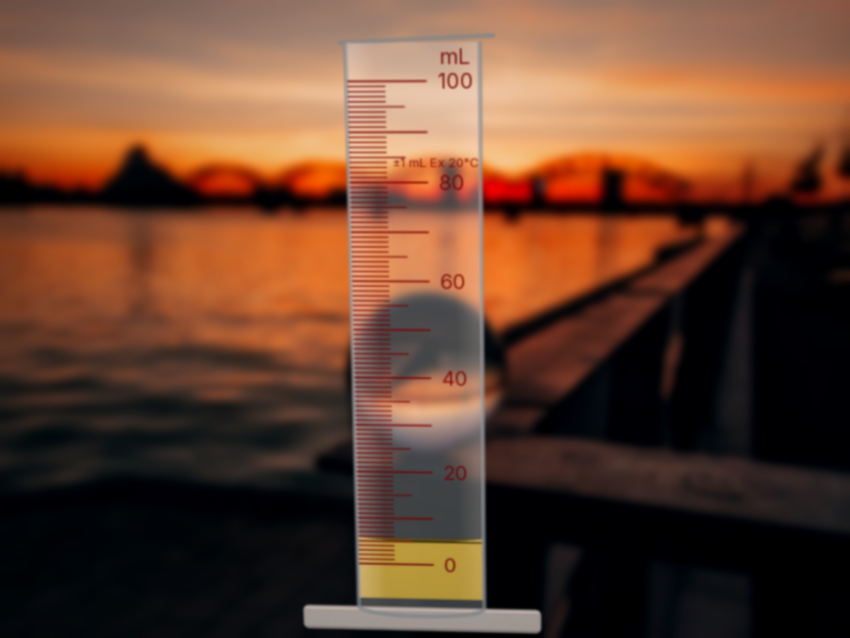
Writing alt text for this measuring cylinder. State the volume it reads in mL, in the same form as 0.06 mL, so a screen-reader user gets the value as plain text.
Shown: 5 mL
